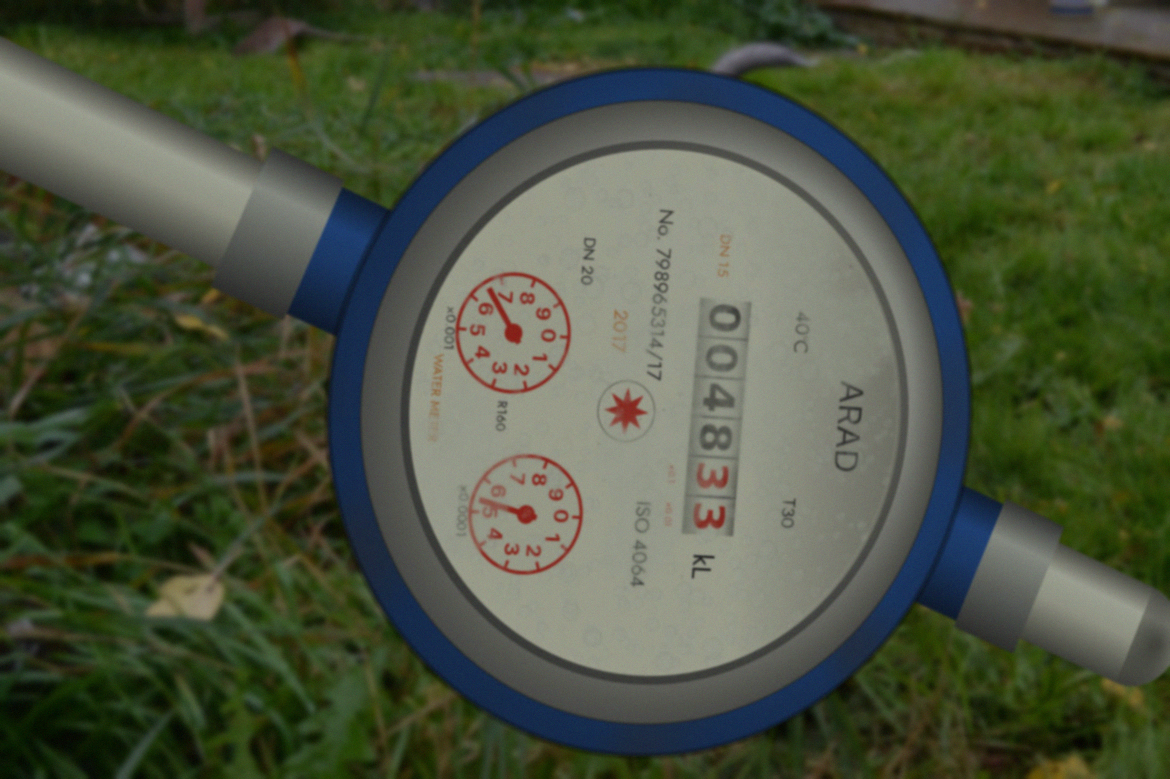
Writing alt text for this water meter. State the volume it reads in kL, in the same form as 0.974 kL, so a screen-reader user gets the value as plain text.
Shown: 48.3365 kL
